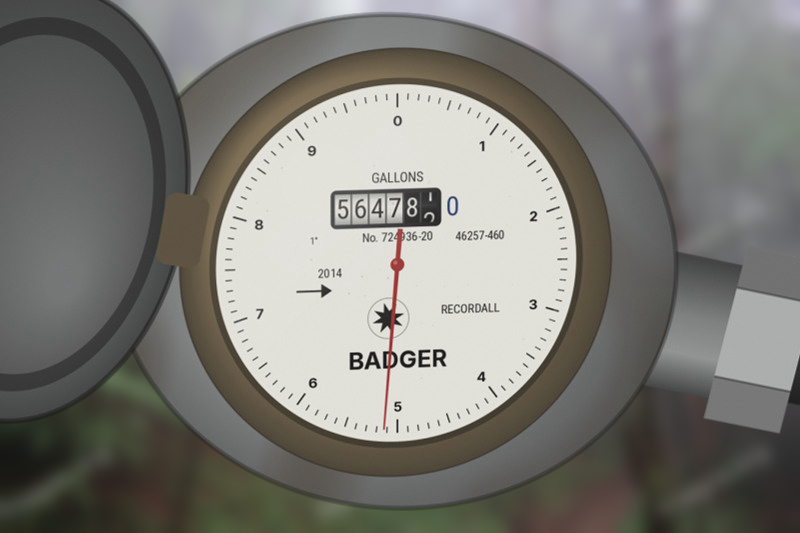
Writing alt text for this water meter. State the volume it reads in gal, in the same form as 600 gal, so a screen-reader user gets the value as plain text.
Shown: 5647815.1 gal
